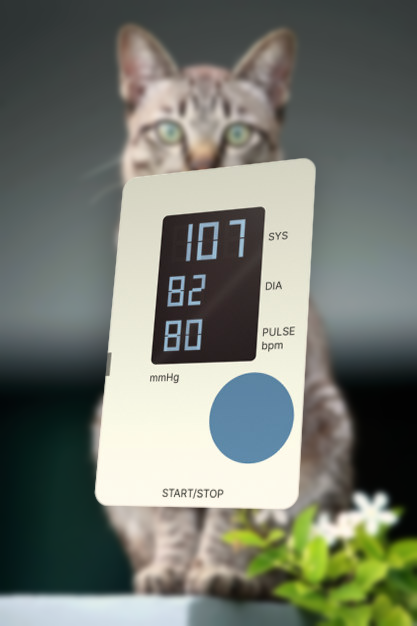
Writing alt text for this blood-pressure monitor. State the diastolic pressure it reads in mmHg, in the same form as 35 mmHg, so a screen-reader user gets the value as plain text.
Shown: 82 mmHg
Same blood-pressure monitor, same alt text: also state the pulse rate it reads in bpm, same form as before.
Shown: 80 bpm
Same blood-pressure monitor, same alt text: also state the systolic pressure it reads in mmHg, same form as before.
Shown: 107 mmHg
